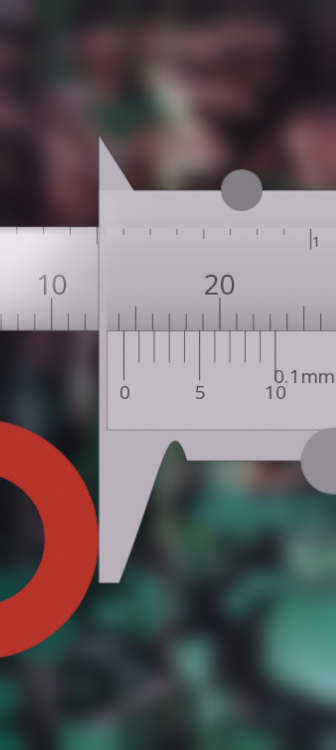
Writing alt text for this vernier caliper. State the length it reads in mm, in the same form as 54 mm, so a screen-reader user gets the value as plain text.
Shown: 14.3 mm
